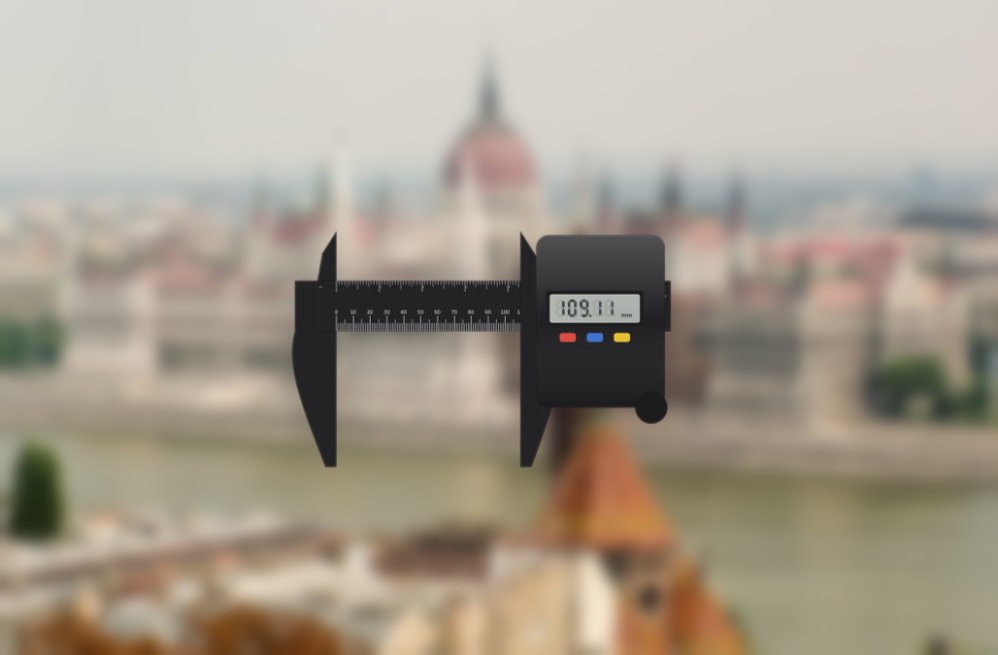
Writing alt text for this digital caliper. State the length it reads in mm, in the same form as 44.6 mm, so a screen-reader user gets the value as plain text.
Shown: 109.11 mm
